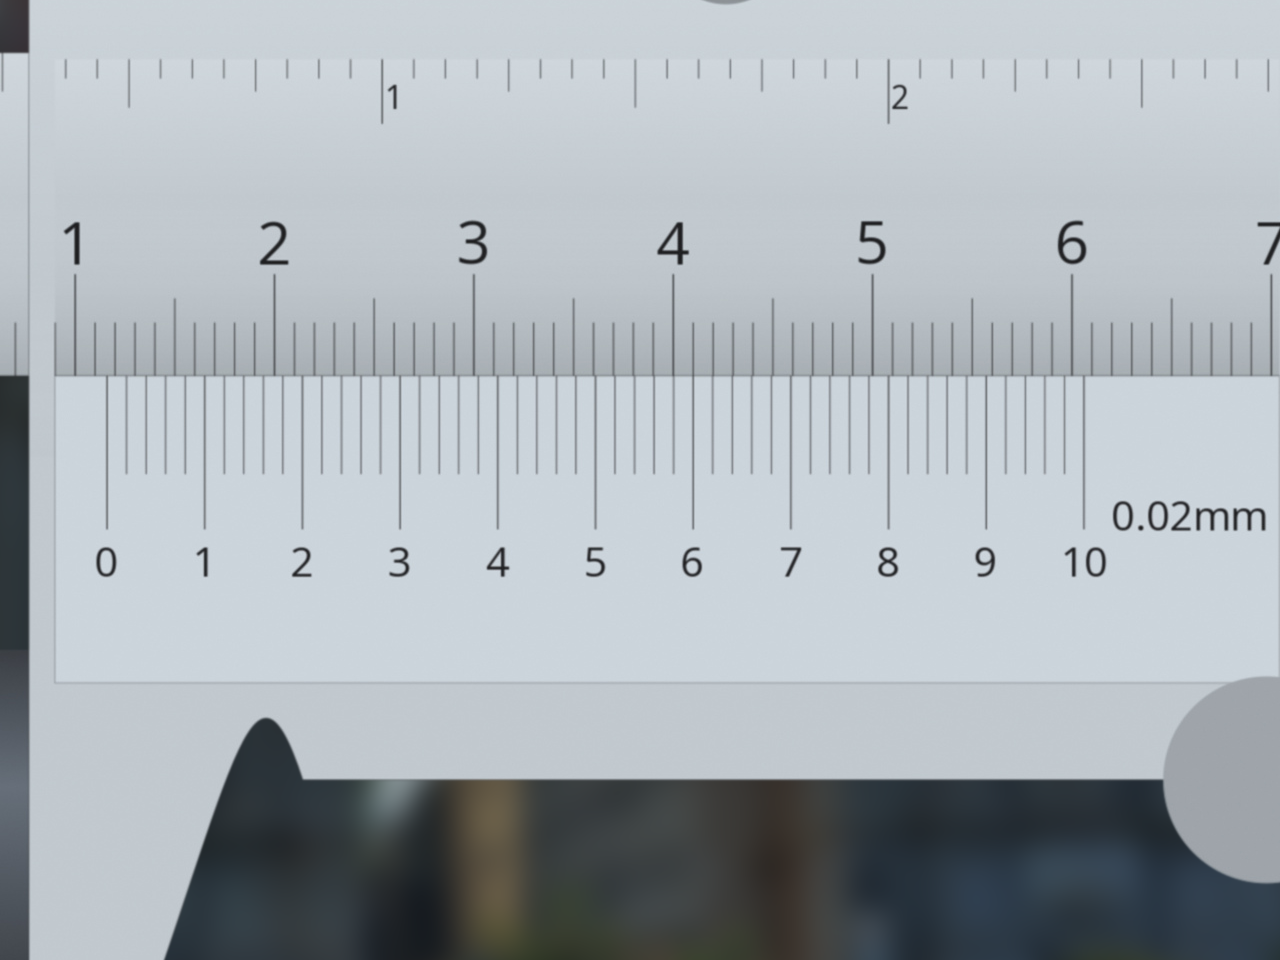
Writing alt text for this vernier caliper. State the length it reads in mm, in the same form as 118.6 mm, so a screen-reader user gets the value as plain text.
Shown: 11.6 mm
